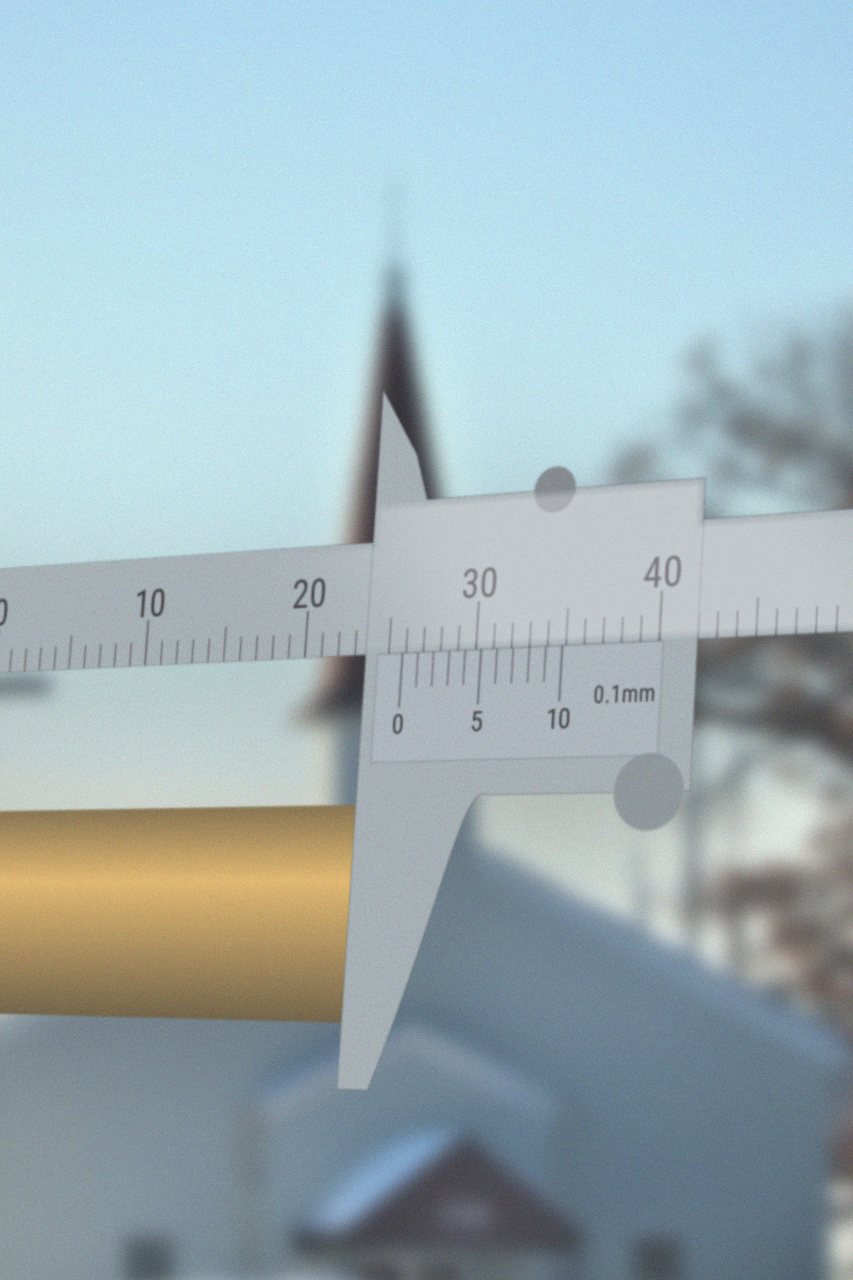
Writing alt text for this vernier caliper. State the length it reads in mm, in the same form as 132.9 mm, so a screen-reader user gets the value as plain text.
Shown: 25.8 mm
